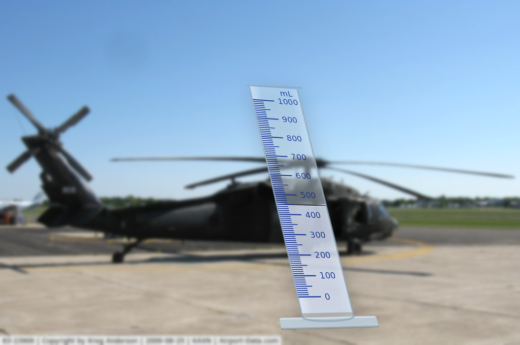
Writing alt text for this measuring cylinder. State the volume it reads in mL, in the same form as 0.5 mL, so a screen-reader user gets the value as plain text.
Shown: 450 mL
